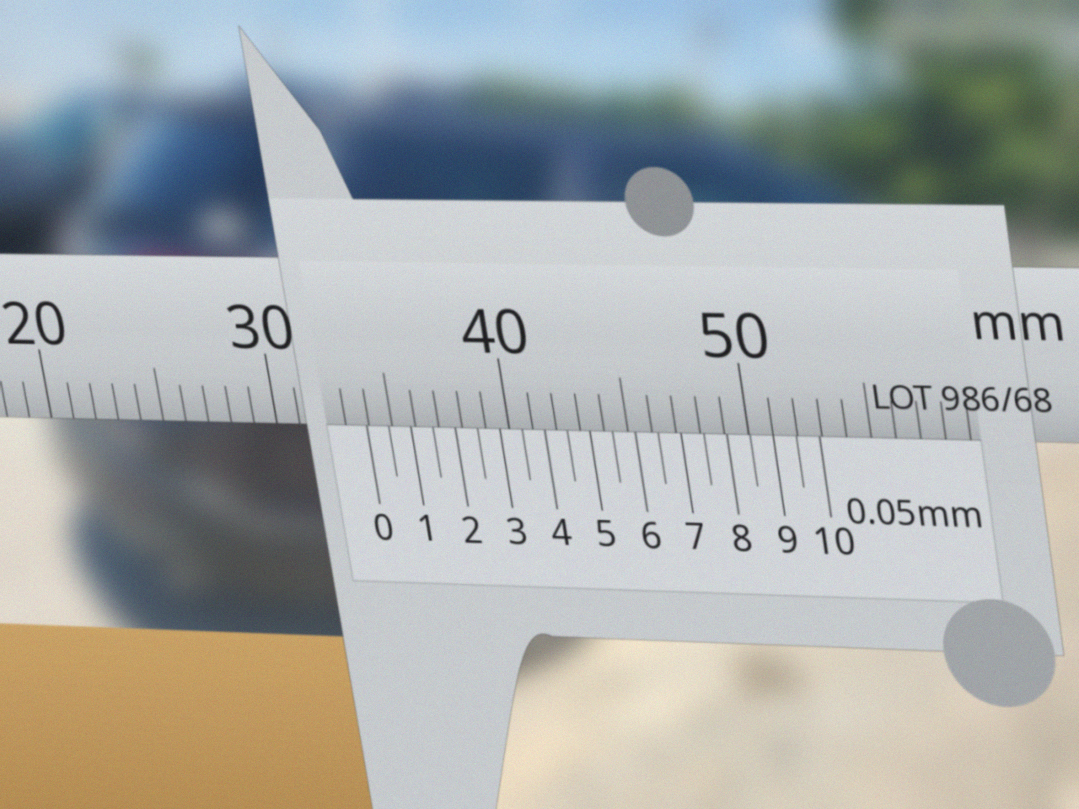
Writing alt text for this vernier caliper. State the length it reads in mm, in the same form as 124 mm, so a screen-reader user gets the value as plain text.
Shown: 33.9 mm
